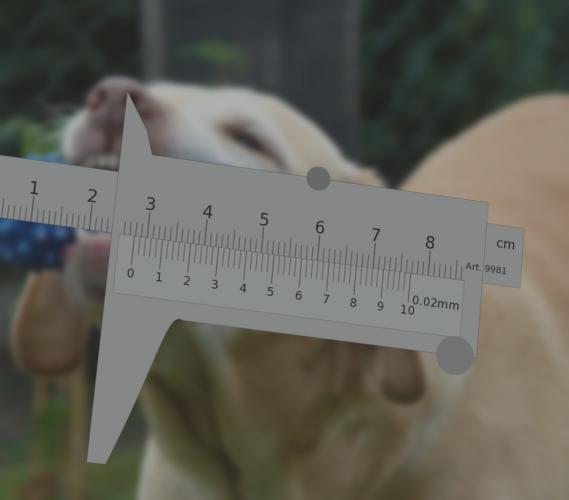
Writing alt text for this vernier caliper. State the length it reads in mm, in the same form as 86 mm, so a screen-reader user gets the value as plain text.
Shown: 27.8 mm
